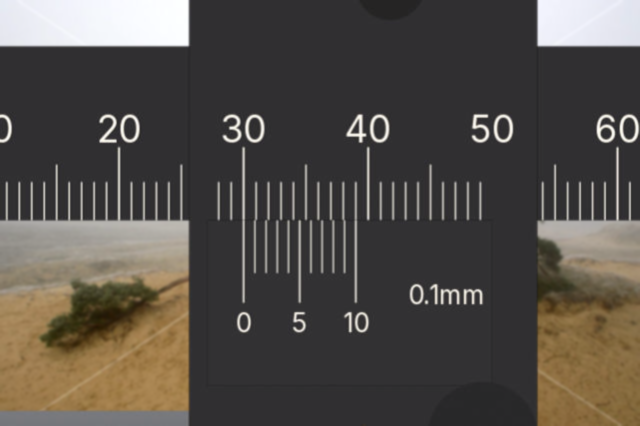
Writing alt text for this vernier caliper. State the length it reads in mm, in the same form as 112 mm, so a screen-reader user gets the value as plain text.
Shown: 30.0 mm
